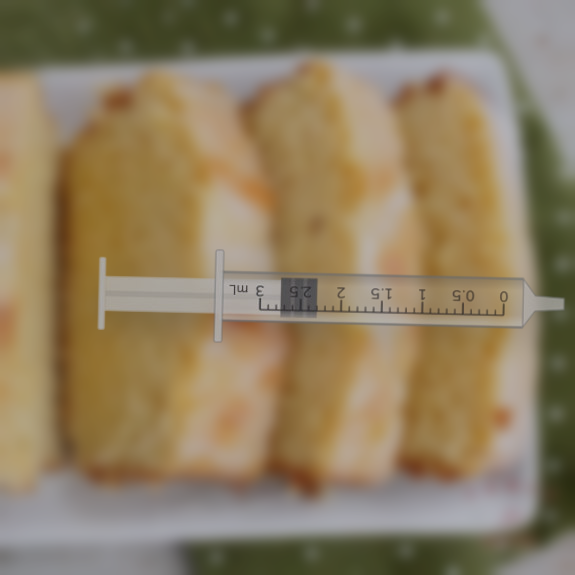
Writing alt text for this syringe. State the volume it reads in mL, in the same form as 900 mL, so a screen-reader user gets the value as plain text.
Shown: 2.3 mL
